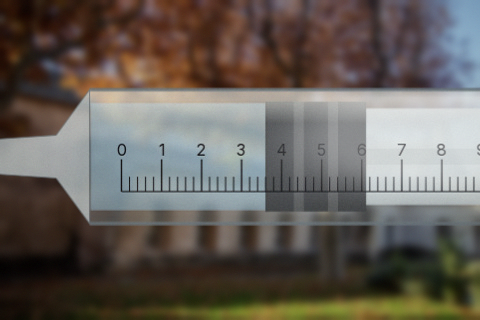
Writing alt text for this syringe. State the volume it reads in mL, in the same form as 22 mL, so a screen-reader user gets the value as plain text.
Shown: 3.6 mL
